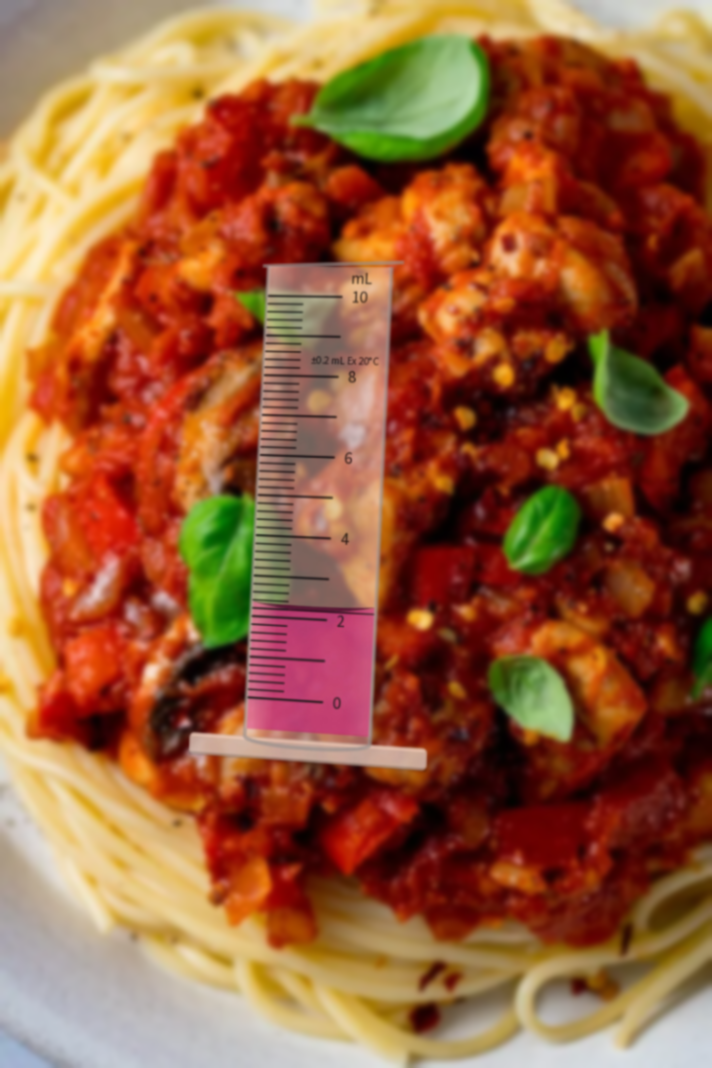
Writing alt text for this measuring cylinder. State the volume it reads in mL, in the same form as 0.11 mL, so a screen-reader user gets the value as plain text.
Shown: 2.2 mL
